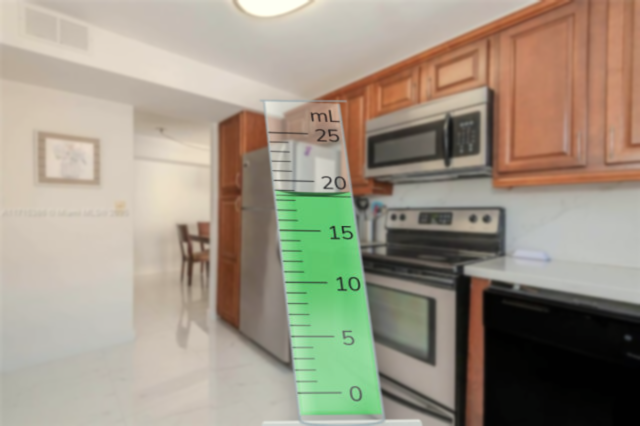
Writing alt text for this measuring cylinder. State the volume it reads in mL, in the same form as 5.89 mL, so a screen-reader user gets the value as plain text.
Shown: 18.5 mL
